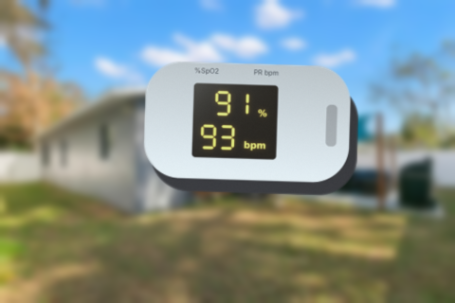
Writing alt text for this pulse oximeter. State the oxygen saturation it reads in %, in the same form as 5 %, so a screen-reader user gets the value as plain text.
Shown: 91 %
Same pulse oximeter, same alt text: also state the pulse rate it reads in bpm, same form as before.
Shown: 93 bpm
